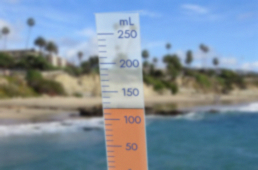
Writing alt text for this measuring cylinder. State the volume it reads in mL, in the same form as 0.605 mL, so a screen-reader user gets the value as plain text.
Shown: 120 mL
